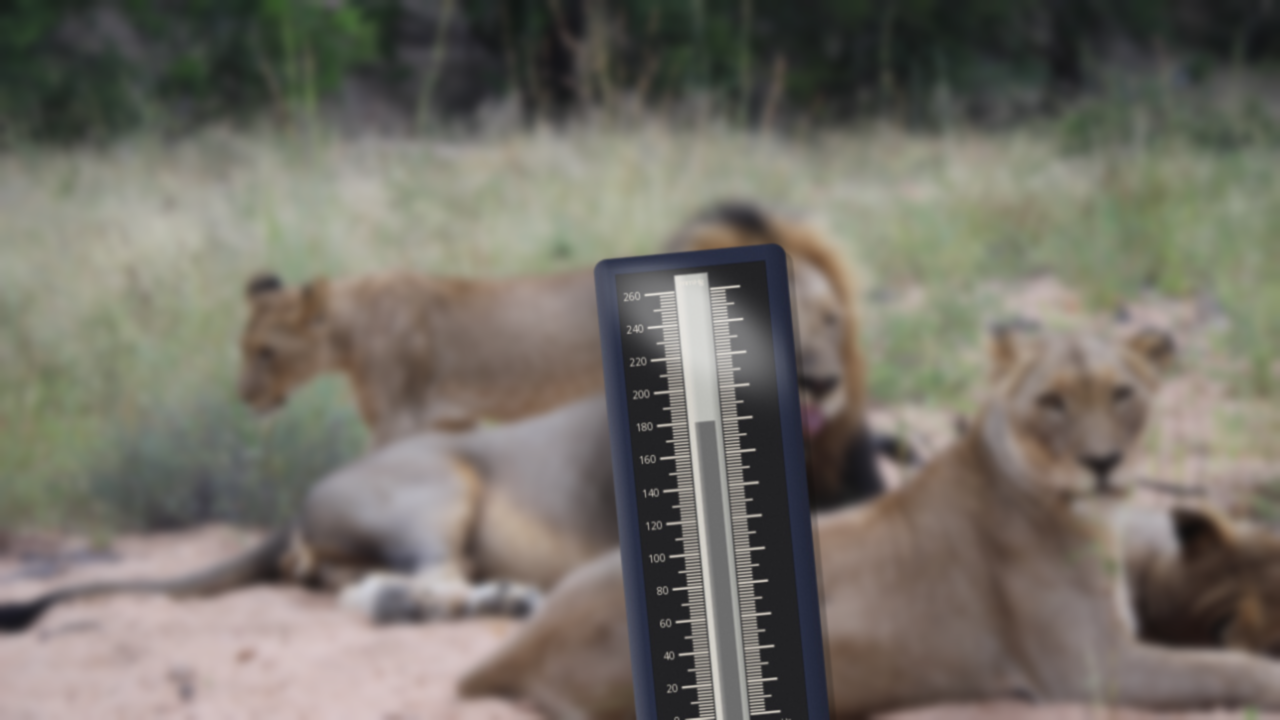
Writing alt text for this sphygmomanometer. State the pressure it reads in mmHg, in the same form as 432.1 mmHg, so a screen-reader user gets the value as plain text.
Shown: 180 mmHg
